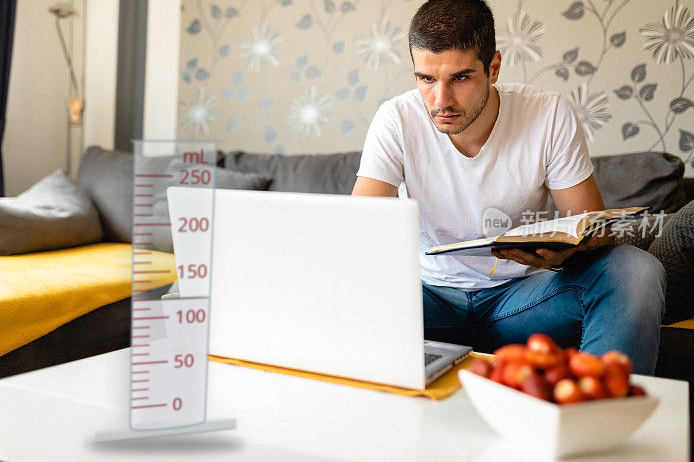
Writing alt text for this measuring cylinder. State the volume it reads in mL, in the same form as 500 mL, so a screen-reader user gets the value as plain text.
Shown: 120 mL
